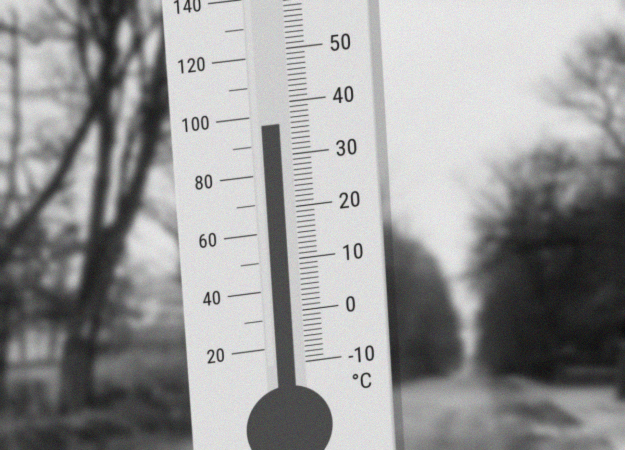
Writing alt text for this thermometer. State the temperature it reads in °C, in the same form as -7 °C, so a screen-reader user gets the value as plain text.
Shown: 36 °C
